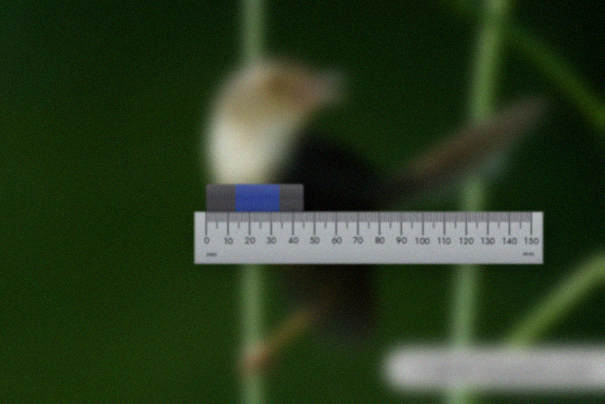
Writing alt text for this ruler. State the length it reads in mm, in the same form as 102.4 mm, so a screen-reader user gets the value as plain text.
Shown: 45 mm
